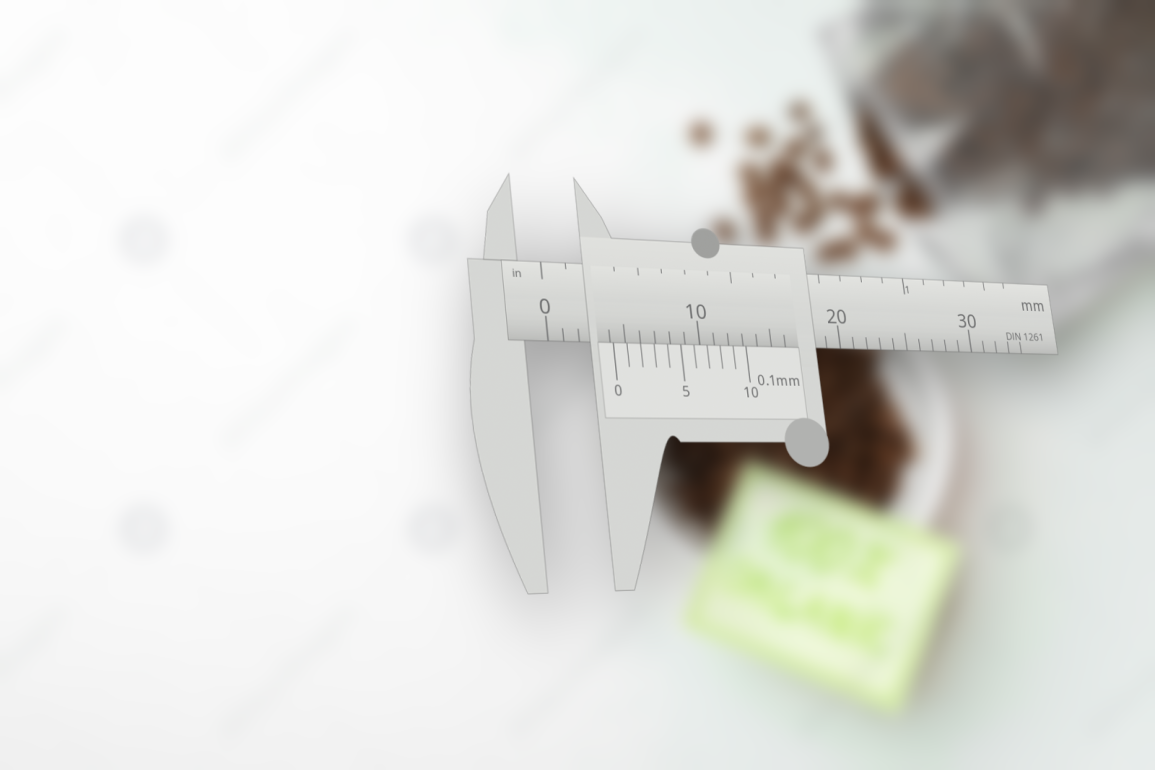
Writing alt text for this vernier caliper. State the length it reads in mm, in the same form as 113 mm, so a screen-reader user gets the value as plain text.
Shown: 4.2 mm
